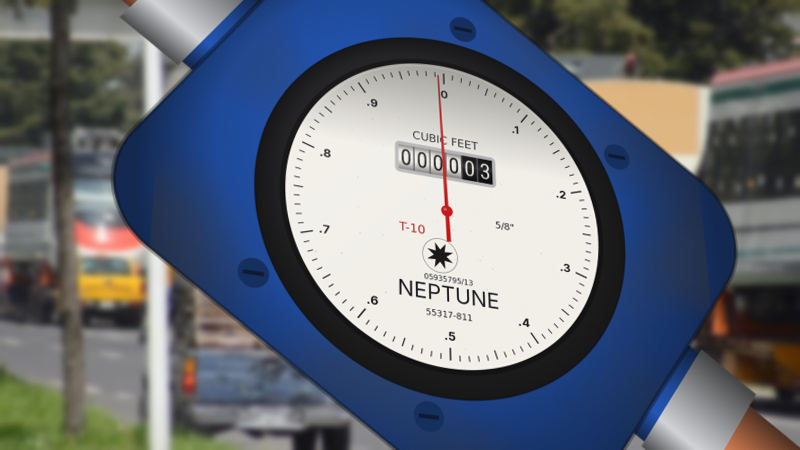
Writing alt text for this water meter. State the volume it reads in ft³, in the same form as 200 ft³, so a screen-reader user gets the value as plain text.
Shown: 2.99 ft³
